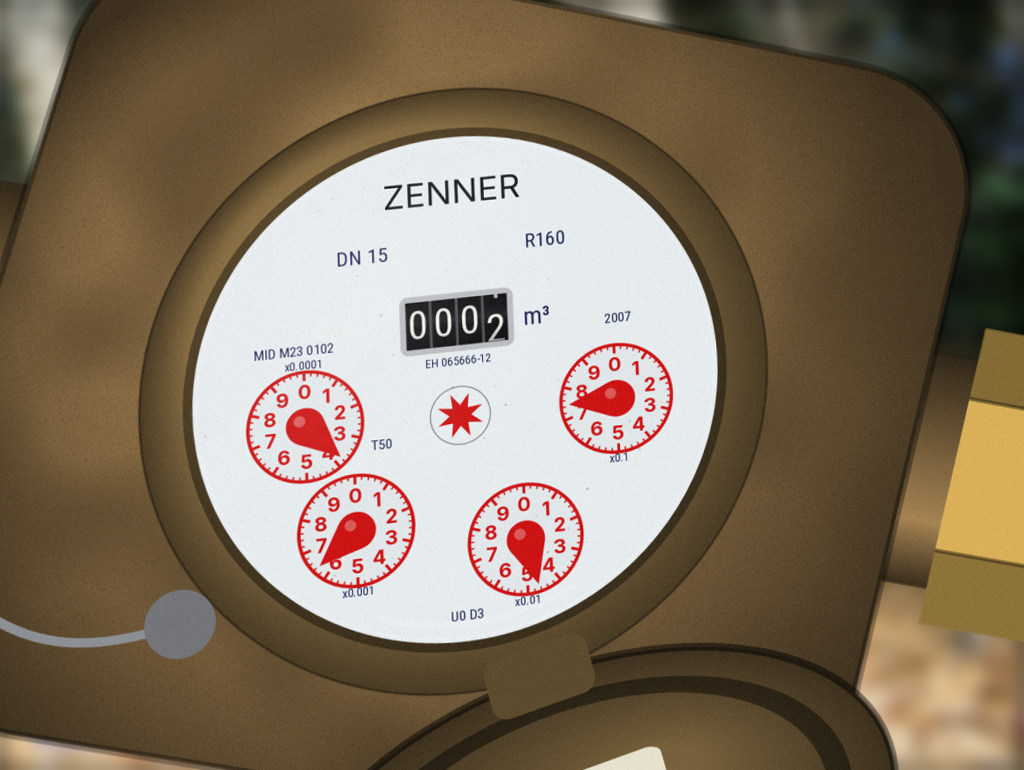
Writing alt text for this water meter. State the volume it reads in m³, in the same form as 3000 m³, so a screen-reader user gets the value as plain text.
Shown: 1.7463 m³
